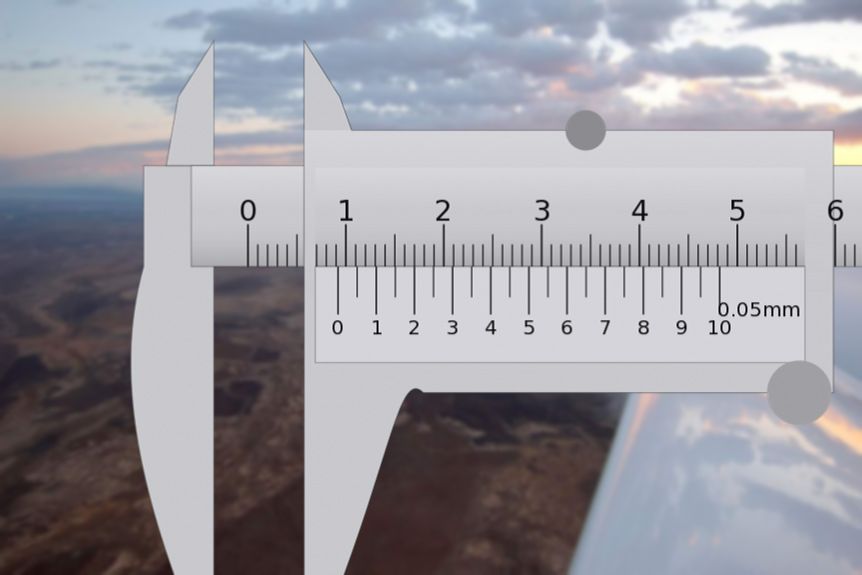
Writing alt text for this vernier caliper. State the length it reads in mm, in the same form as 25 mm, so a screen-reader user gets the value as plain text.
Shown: 9.2 mm
